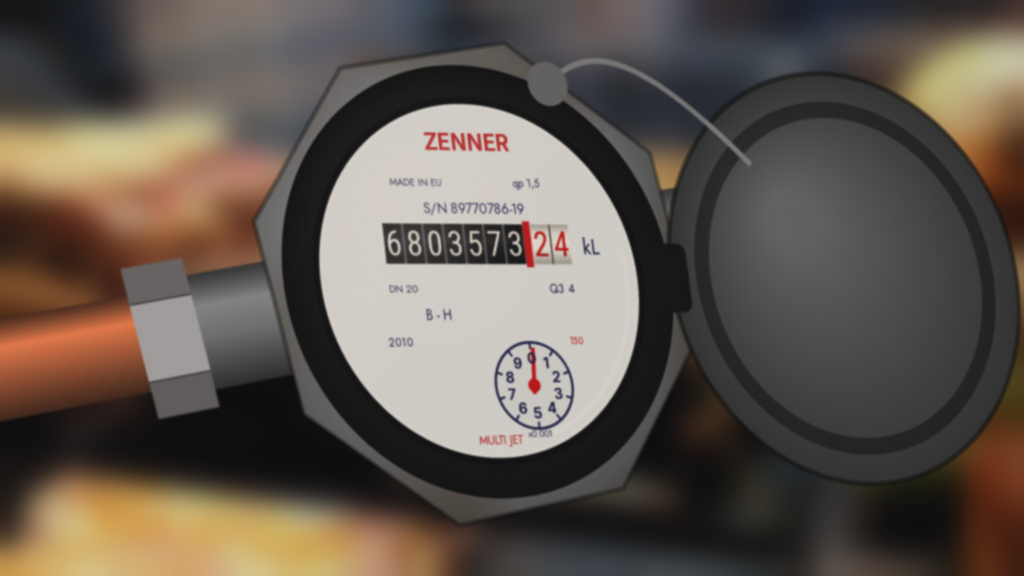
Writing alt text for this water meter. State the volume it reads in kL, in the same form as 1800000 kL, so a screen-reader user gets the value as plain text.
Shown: 6803573.240 kL
